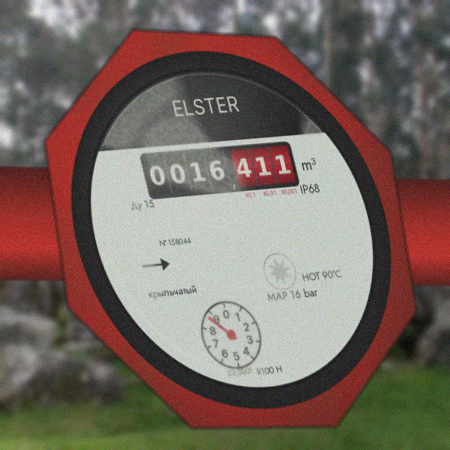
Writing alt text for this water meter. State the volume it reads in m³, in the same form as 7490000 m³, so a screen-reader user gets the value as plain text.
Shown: 16.4118 m³
